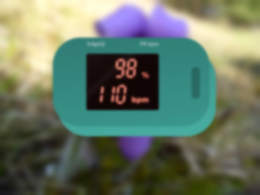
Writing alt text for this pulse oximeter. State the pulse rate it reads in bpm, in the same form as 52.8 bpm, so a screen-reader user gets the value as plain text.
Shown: 110 bpm
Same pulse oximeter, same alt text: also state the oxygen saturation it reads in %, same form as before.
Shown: 98 %
